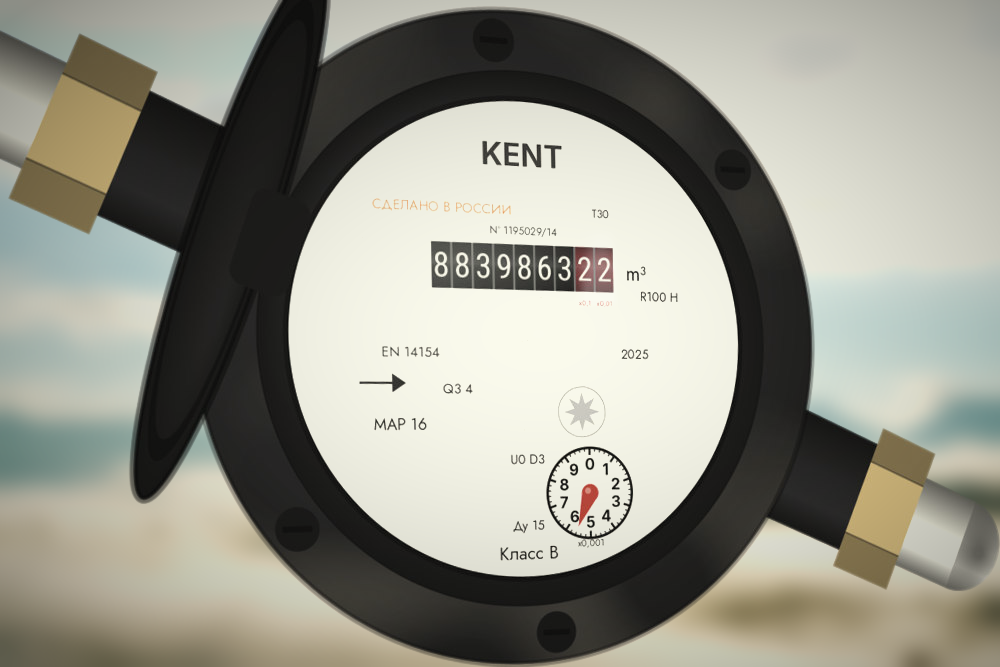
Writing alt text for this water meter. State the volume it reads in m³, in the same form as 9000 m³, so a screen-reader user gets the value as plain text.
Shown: 8839863.225 m³
